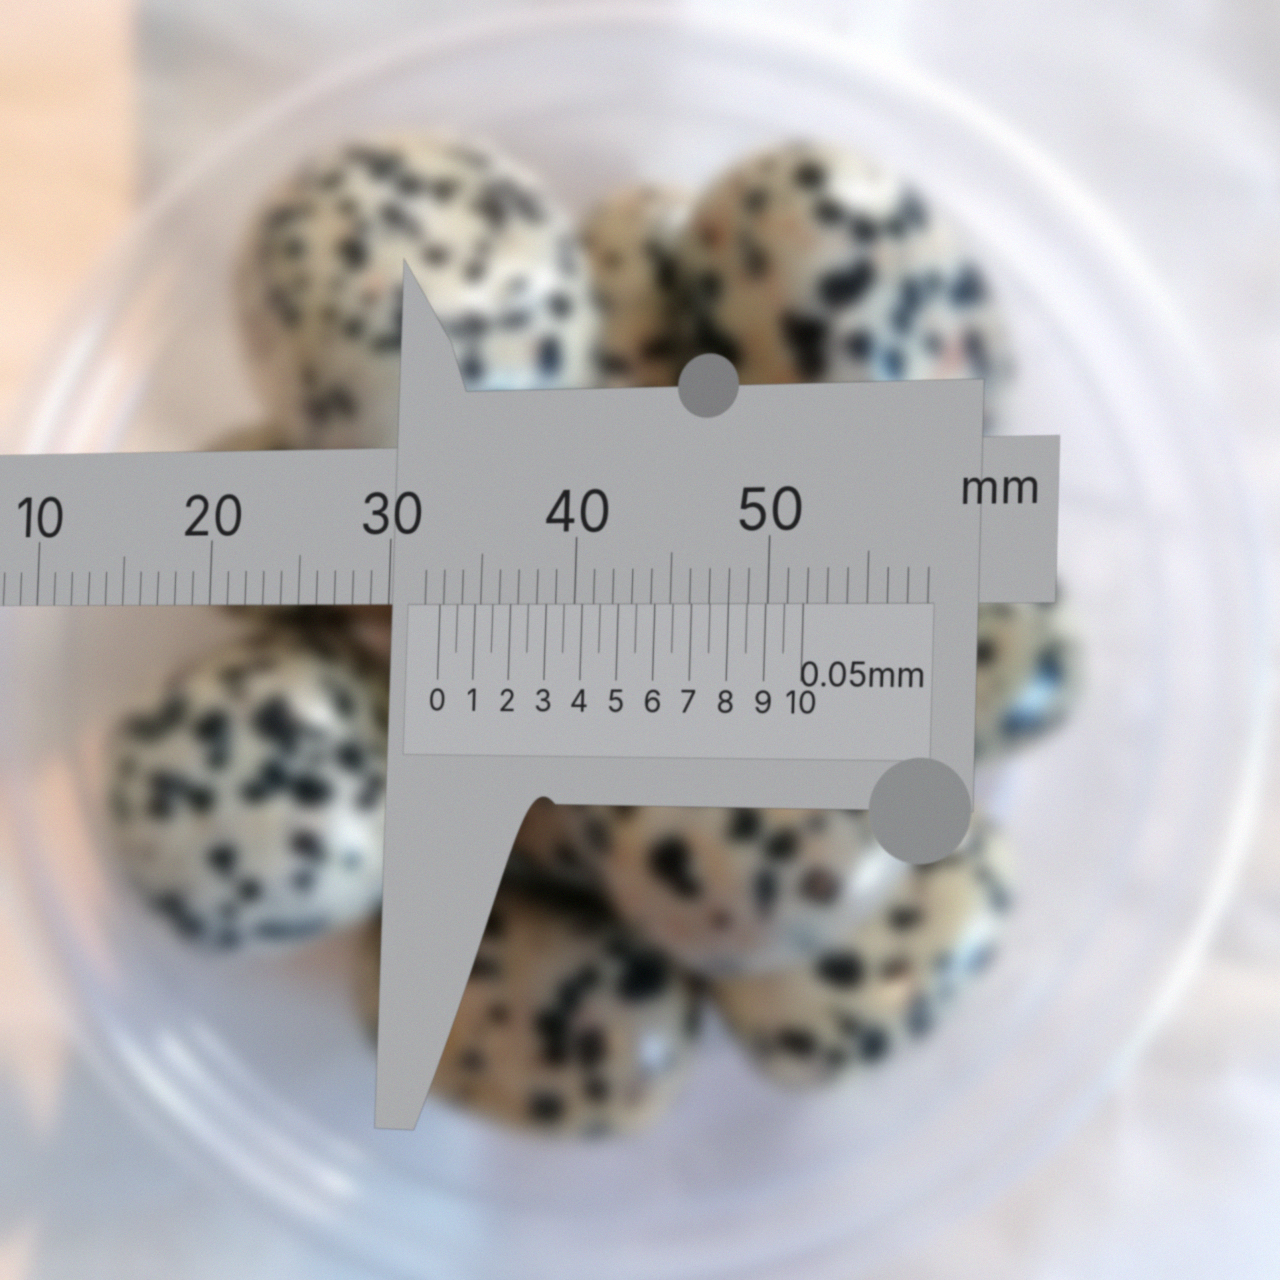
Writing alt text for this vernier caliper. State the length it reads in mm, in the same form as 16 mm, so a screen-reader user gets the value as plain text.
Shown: 32.8 mm
